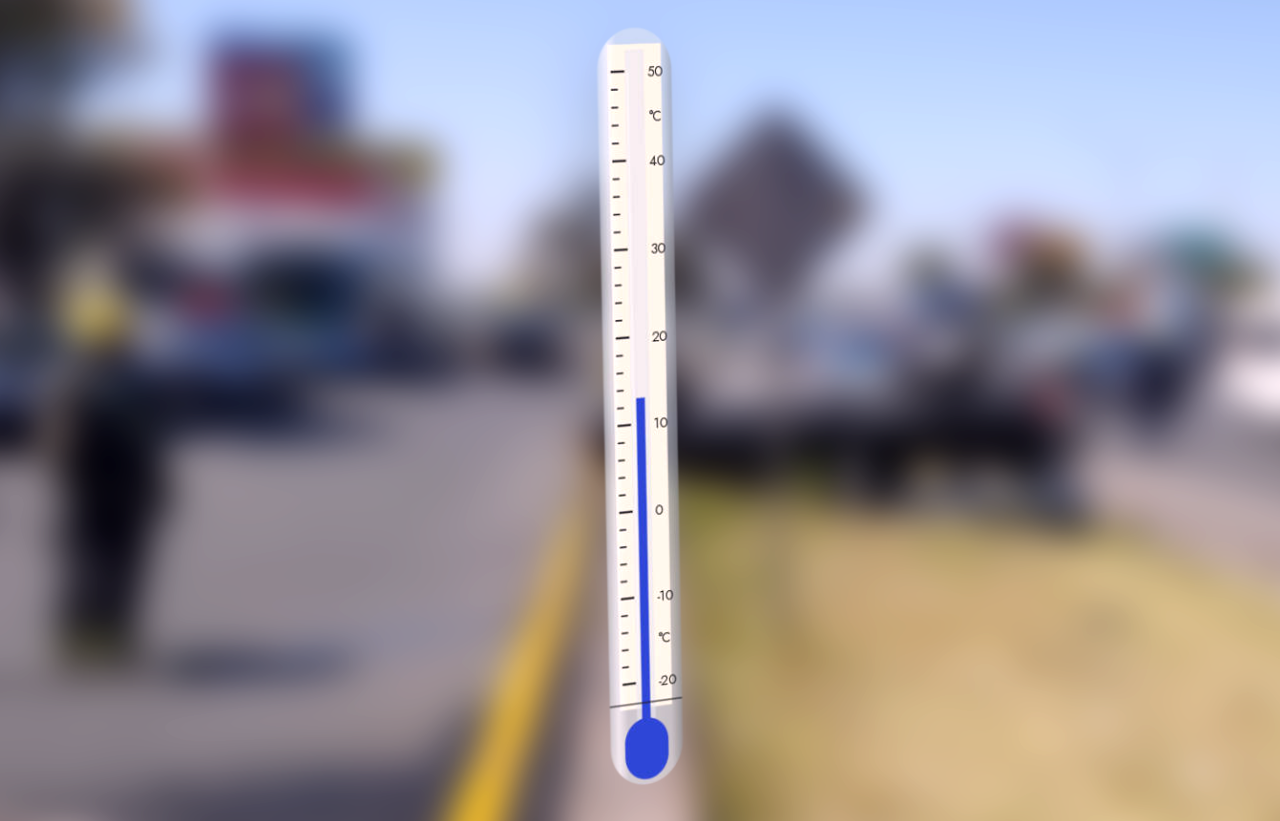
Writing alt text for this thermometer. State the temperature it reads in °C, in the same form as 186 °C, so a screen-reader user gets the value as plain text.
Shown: 13 °C
